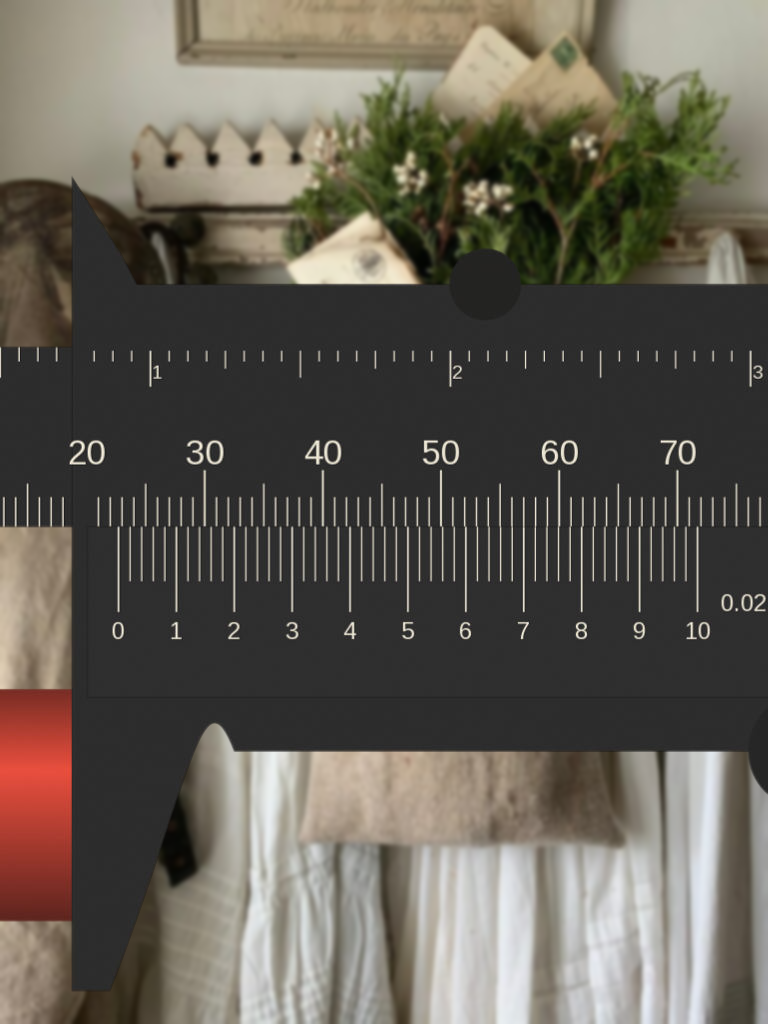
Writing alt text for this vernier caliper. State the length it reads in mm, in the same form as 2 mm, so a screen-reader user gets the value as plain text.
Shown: 22.7 mm
